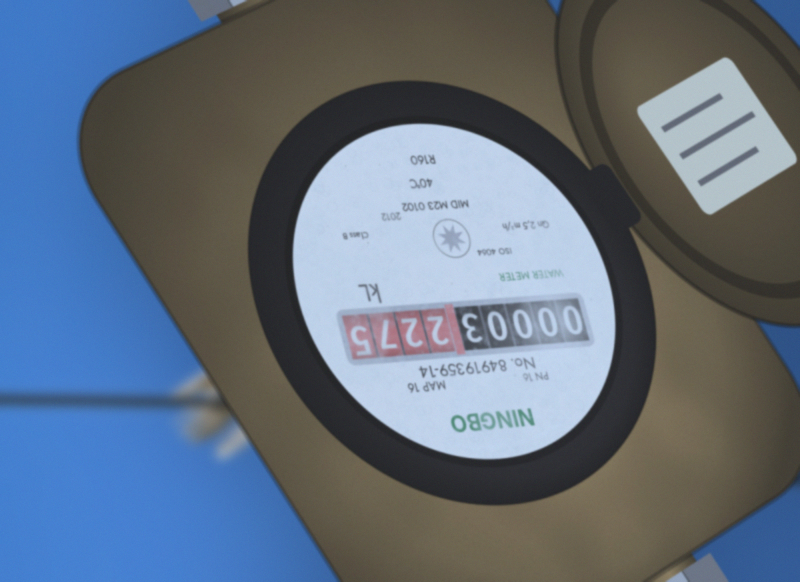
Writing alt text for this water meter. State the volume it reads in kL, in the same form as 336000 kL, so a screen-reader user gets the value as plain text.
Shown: 3.2275 kL
